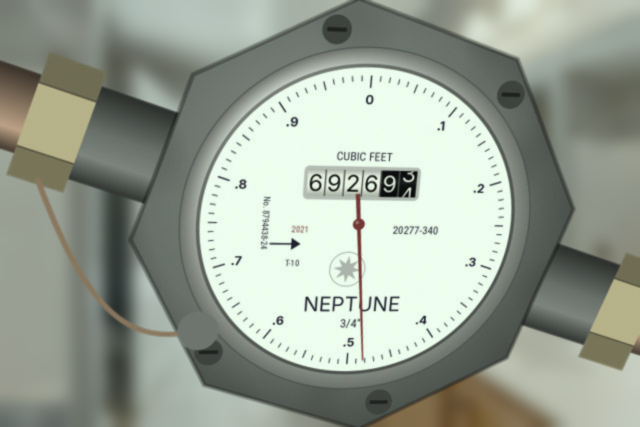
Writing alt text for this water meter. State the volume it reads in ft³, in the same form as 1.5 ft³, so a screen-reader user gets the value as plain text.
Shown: 692693.48 ft³
